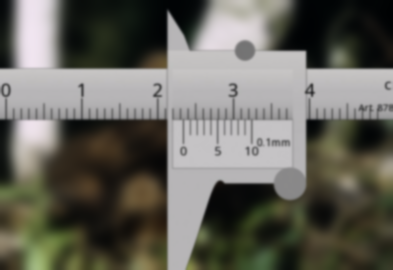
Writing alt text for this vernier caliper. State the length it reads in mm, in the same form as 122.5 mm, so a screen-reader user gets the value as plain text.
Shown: 23.4 mm
